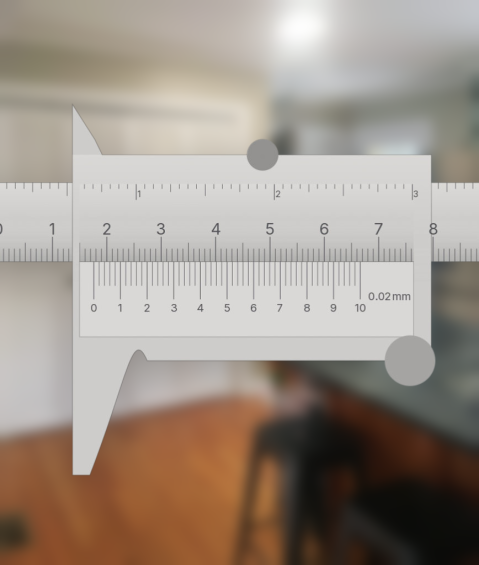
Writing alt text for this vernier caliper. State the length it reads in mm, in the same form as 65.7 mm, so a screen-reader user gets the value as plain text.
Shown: 17.6 mm
